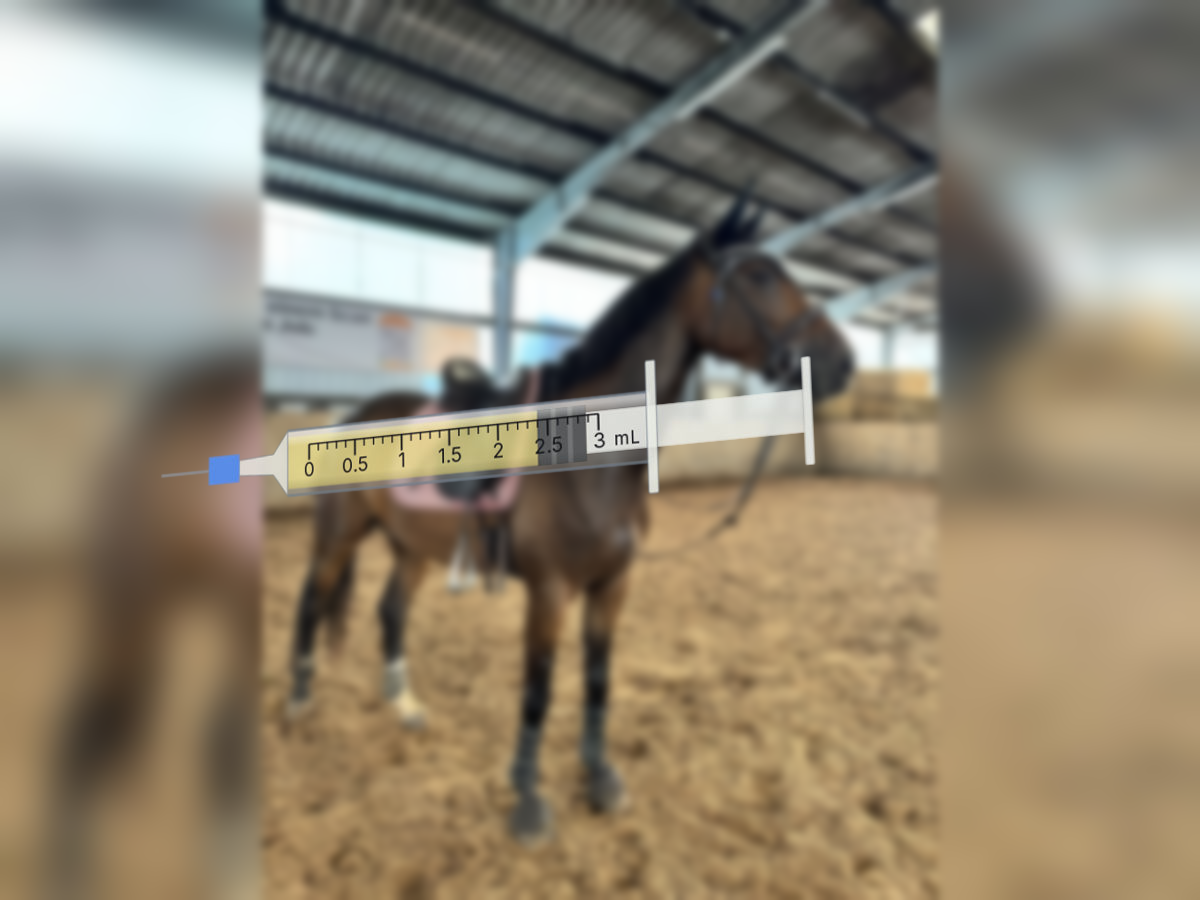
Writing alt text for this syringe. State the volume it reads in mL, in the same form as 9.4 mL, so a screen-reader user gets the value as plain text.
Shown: 2.4 mL
